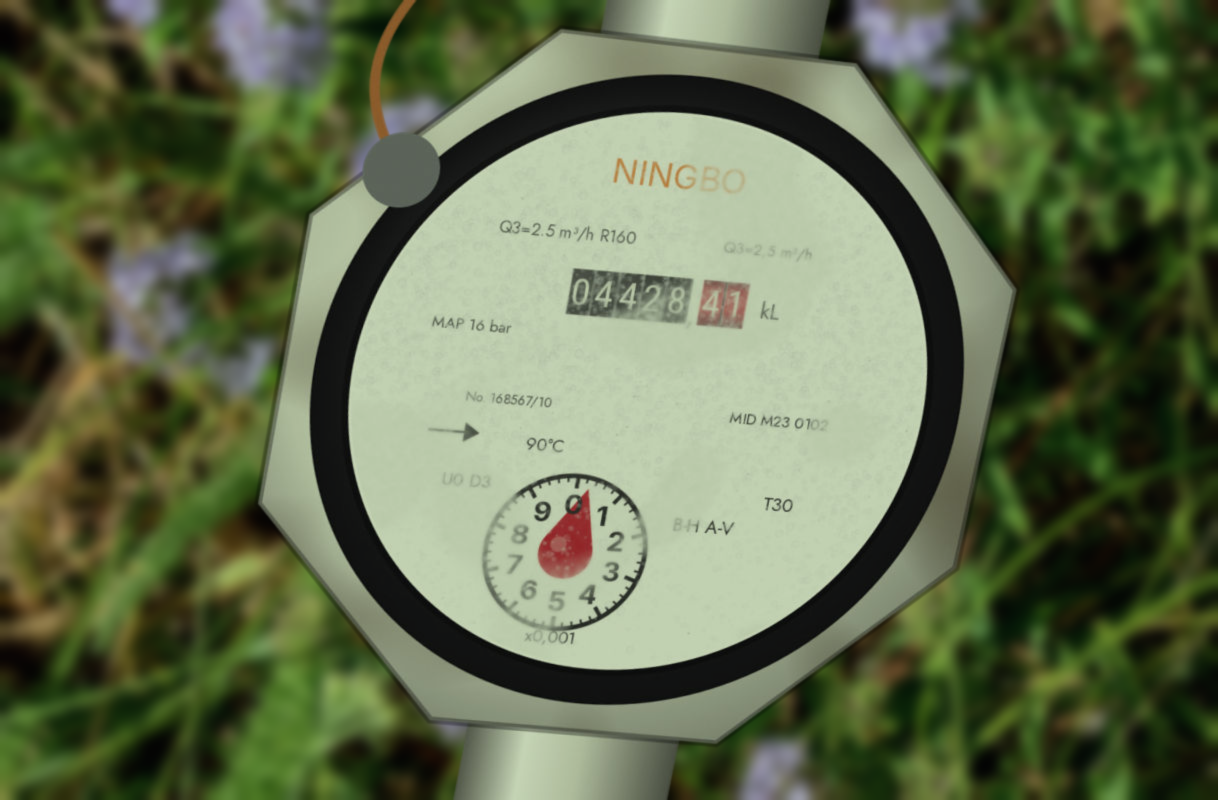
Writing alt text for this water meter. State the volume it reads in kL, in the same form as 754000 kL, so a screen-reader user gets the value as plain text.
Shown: 4428.410 kL
